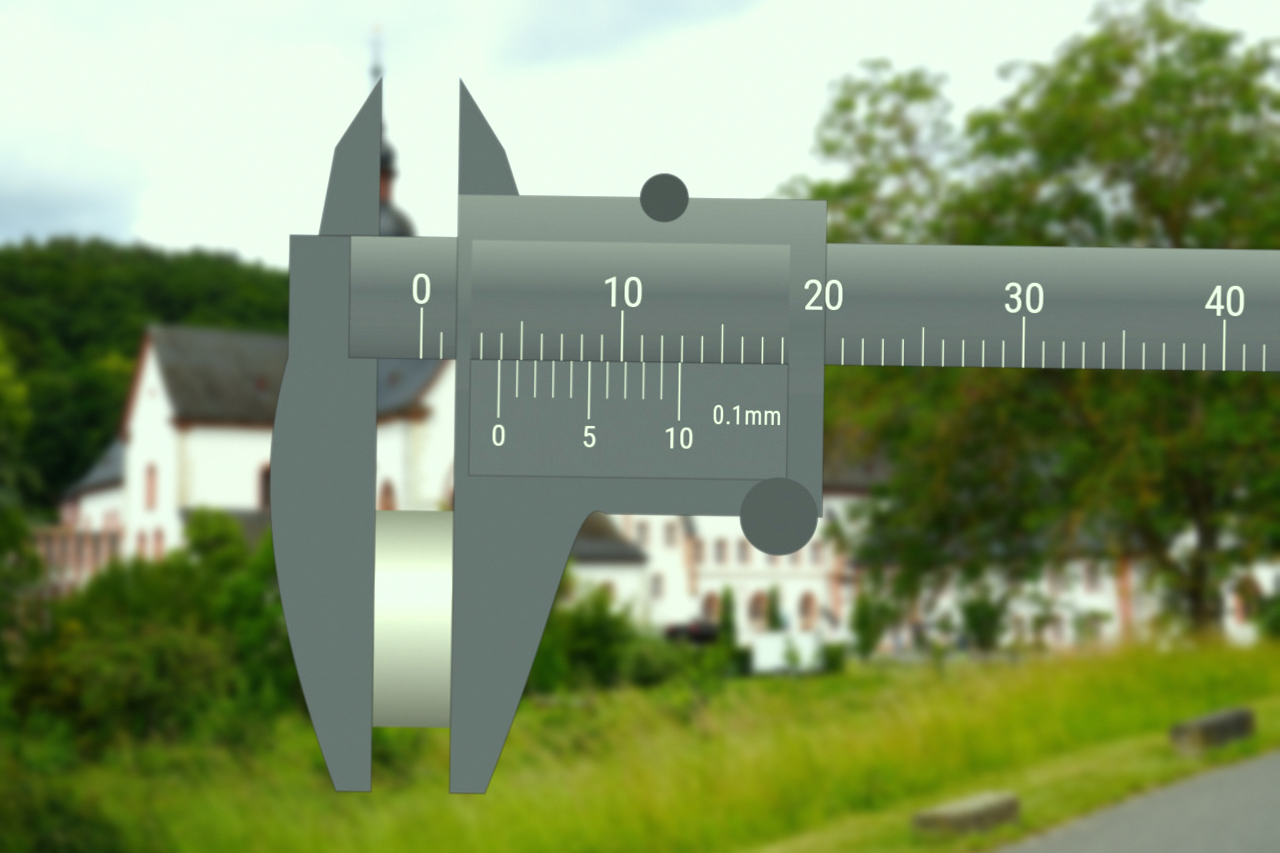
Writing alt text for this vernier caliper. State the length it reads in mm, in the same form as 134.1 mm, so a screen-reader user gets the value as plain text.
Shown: 3.9 mm
